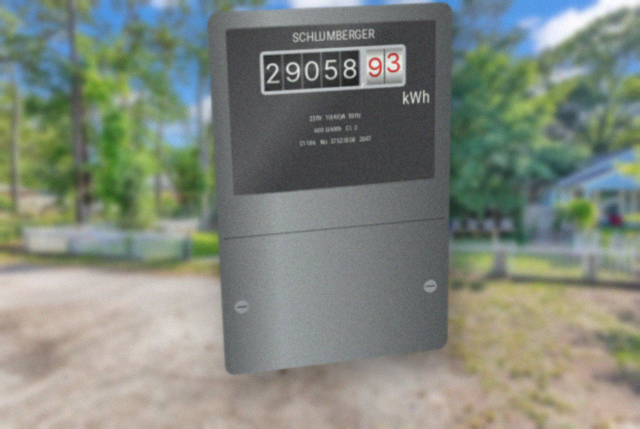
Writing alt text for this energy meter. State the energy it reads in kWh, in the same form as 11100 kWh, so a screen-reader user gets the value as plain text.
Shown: 29058.93 kWh
